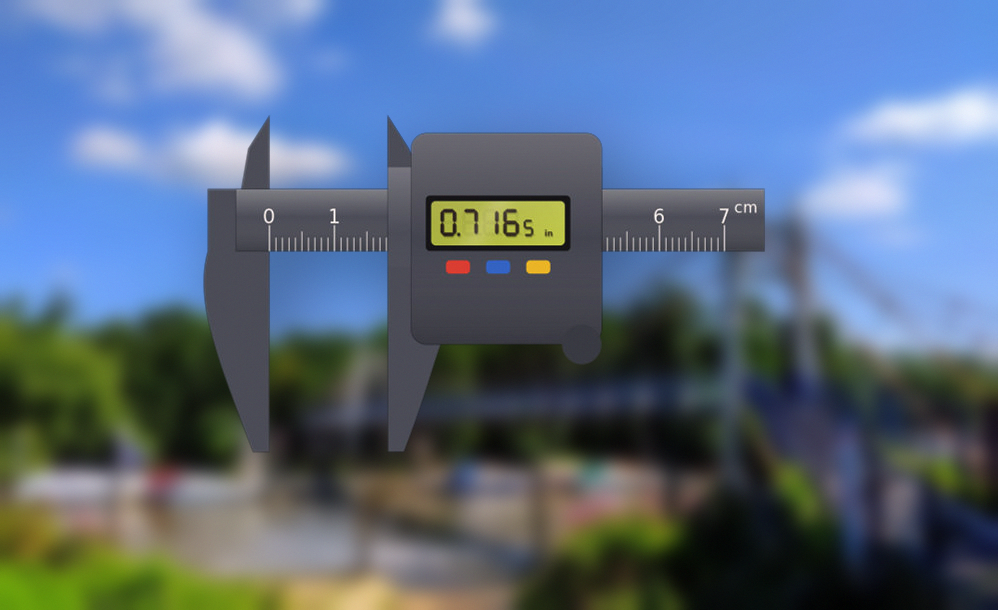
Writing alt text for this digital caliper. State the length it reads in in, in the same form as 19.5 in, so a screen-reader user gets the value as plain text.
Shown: 0.7165 in
